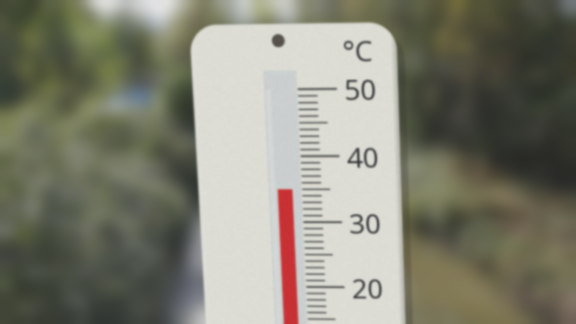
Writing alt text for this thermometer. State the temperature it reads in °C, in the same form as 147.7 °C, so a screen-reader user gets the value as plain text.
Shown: 35 °C
